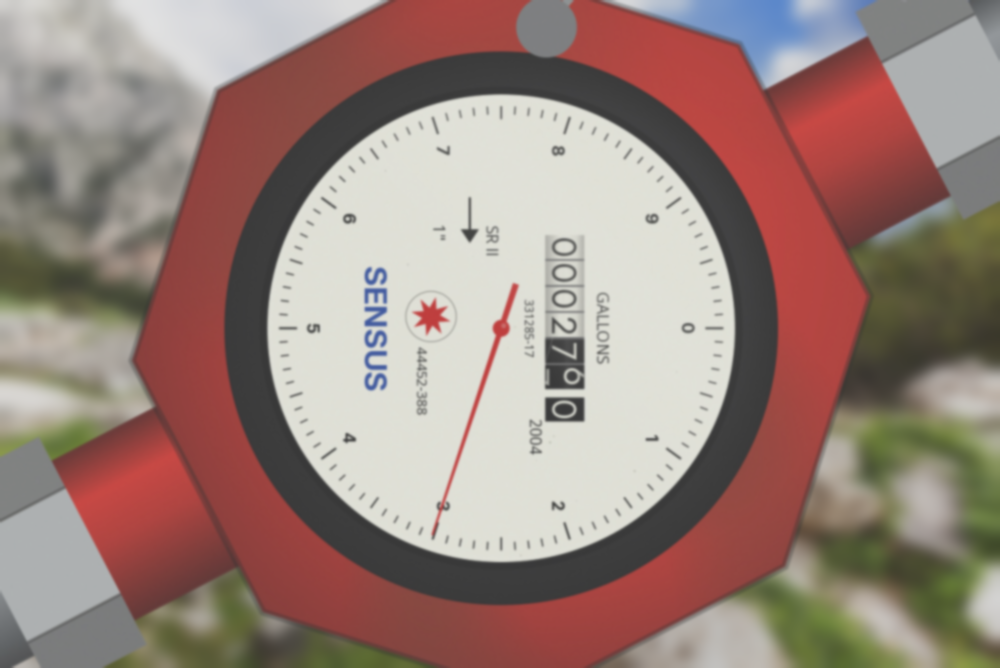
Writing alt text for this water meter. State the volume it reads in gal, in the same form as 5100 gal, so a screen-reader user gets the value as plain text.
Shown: 2763.0 gal
